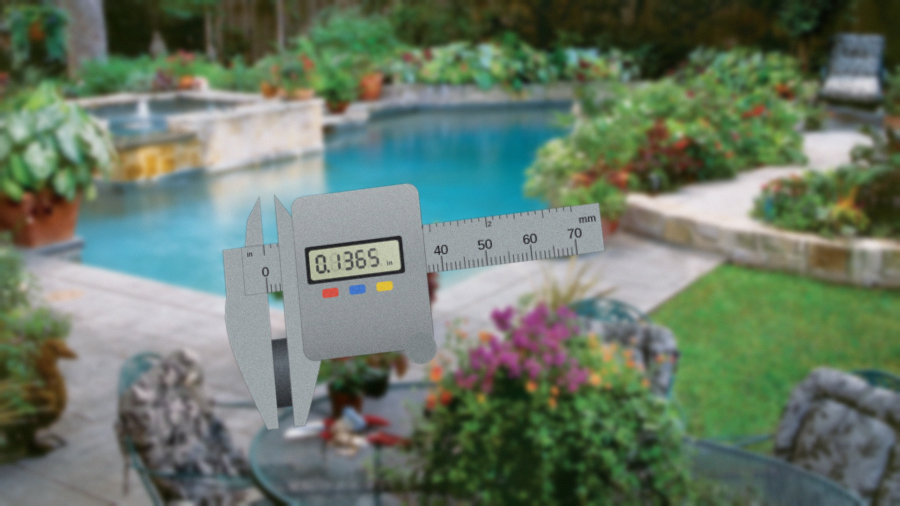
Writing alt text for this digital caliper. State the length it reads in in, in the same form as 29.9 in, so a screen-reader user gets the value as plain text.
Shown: 0.1365 in
